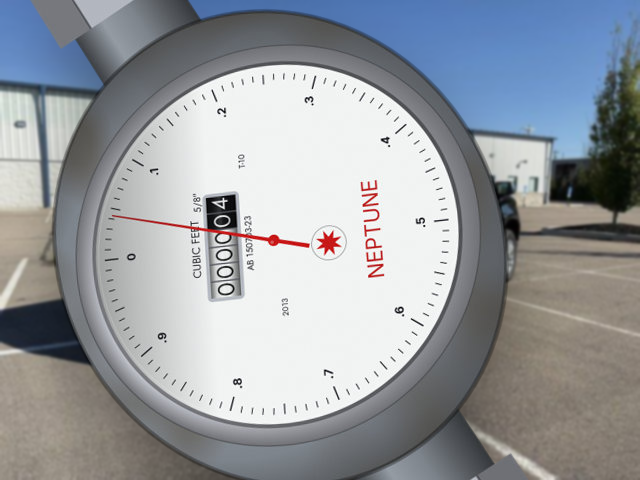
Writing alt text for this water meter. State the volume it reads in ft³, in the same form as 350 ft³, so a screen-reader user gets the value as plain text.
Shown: 4.04 ft³
